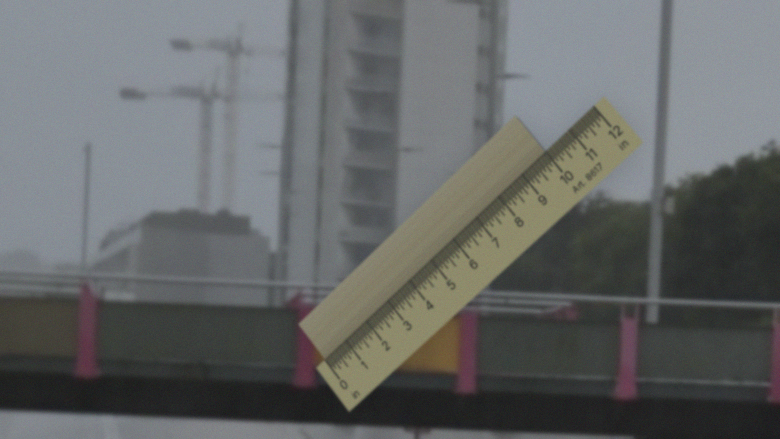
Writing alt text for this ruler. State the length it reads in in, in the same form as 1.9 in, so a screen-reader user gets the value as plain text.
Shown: 10 in
